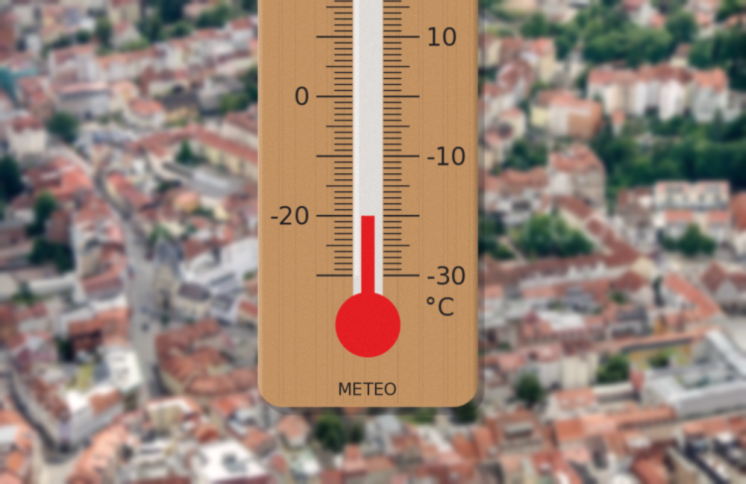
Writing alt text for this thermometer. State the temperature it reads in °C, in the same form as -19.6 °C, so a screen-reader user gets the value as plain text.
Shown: -20 °C
